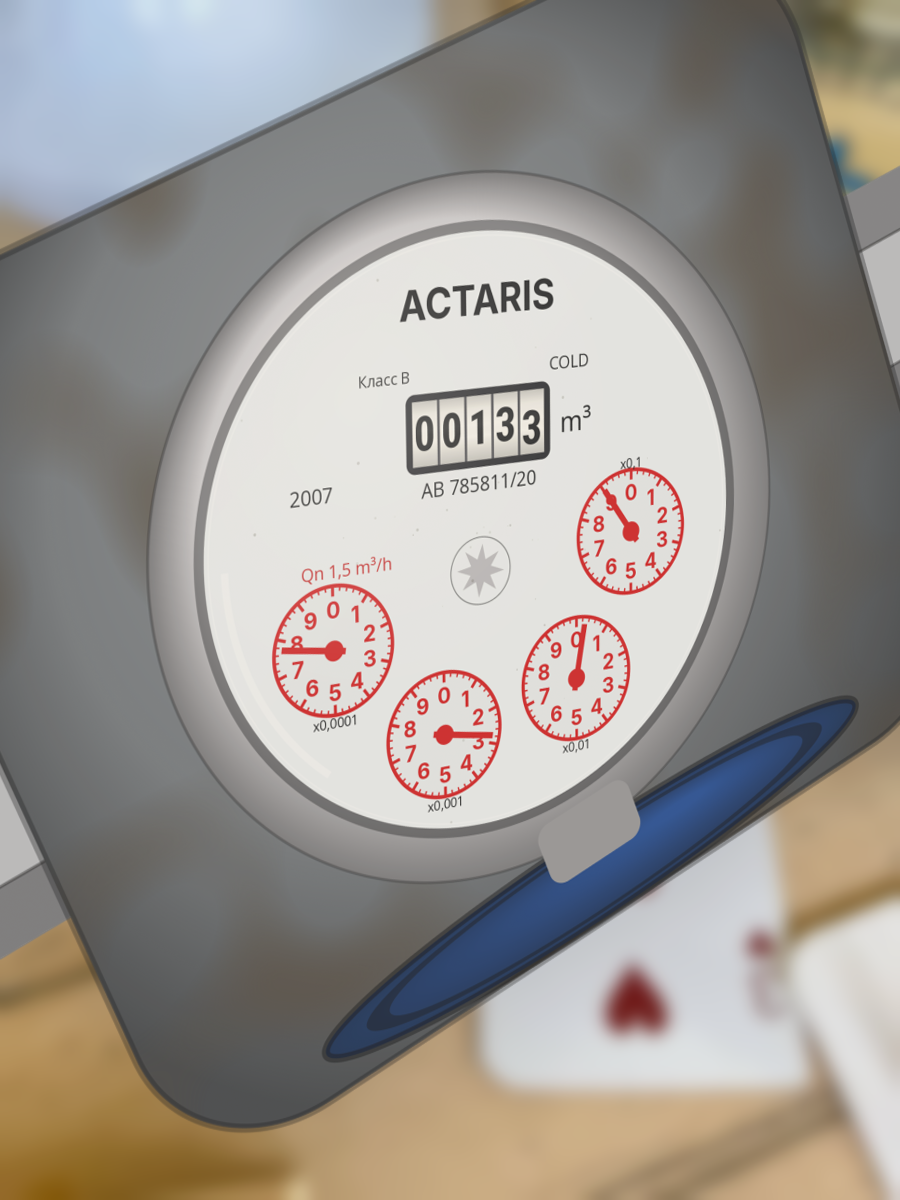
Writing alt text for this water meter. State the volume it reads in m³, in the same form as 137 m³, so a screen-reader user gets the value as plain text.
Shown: 132.9027 m³
